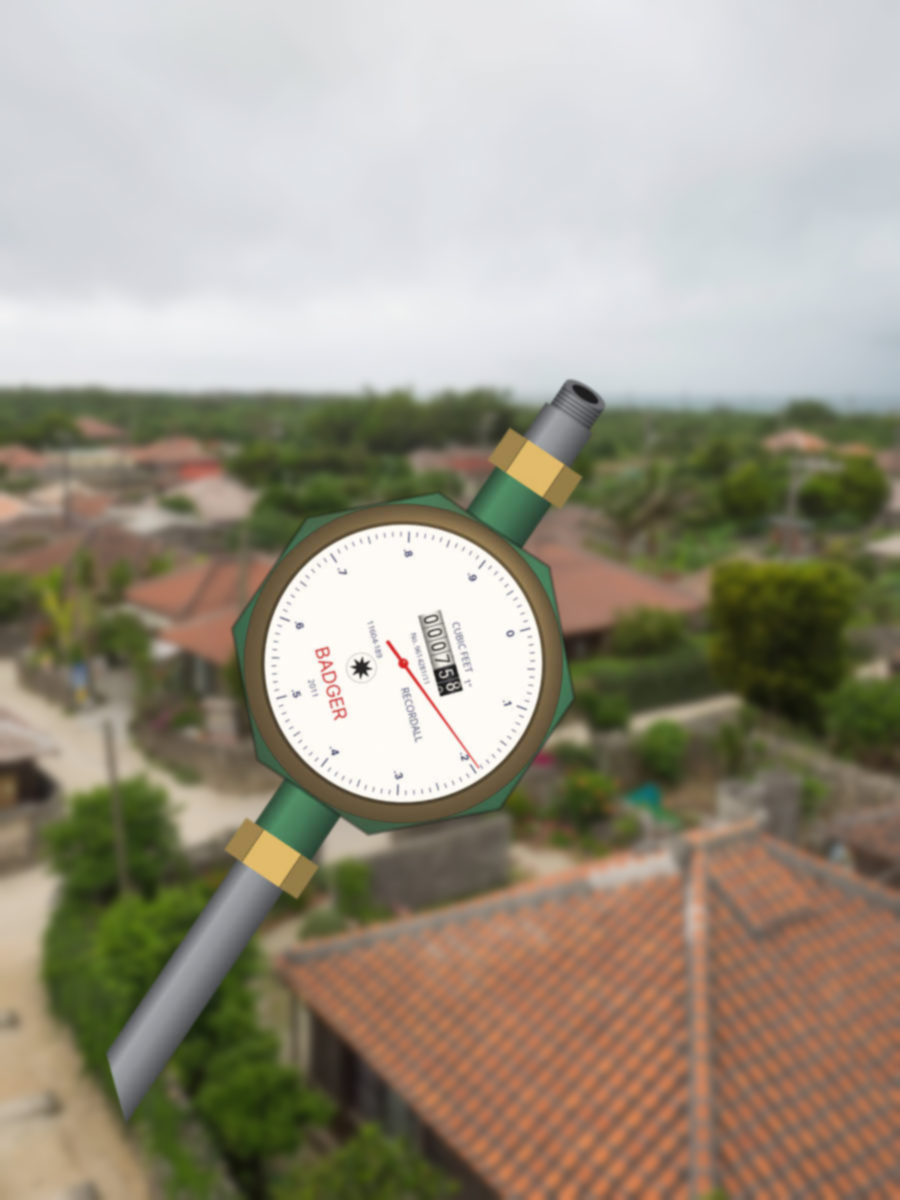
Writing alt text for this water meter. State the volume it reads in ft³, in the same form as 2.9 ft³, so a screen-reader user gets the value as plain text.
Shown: 758.19 ft³
